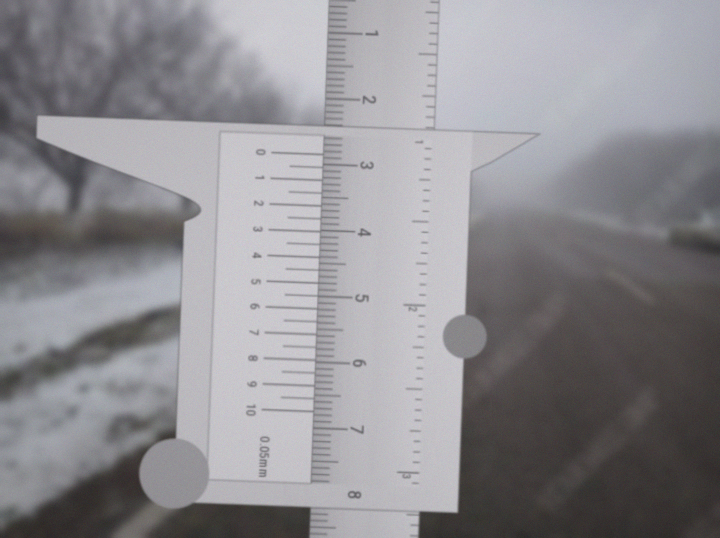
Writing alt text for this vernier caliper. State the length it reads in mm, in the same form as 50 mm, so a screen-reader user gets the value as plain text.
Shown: 28.5 mm
